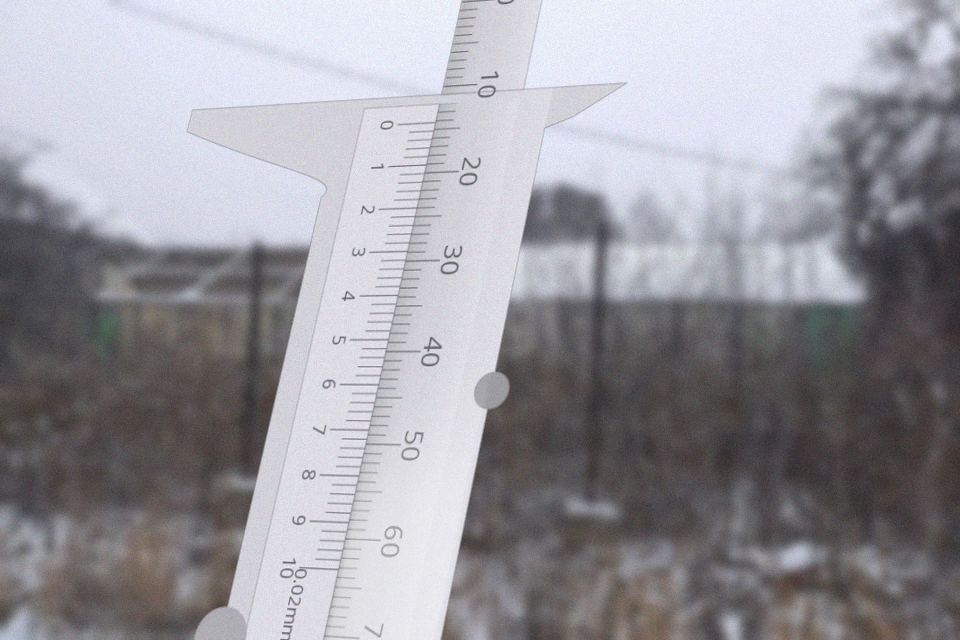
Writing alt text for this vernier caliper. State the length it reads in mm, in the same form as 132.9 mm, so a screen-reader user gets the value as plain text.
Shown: 14.2 mm
